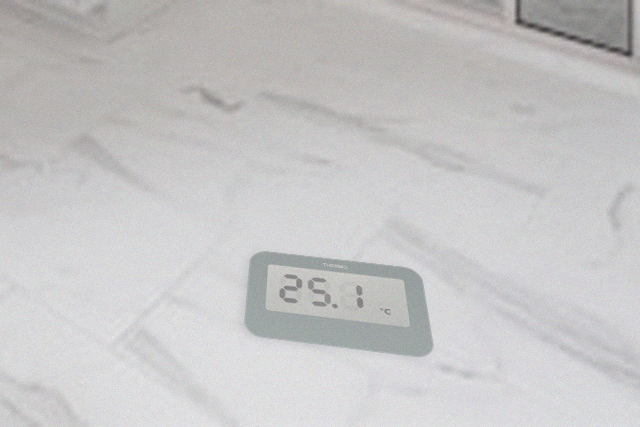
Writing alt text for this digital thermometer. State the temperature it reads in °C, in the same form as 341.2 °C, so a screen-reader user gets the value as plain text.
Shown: 25.1 °C
